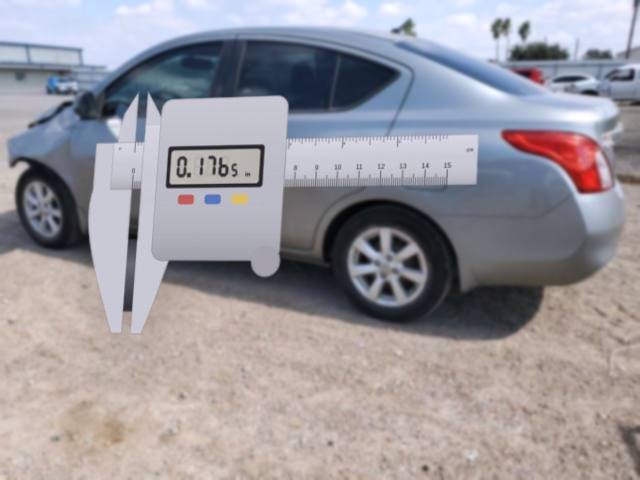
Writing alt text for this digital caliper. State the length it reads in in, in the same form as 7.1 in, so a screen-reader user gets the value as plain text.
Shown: 0.1765 in
